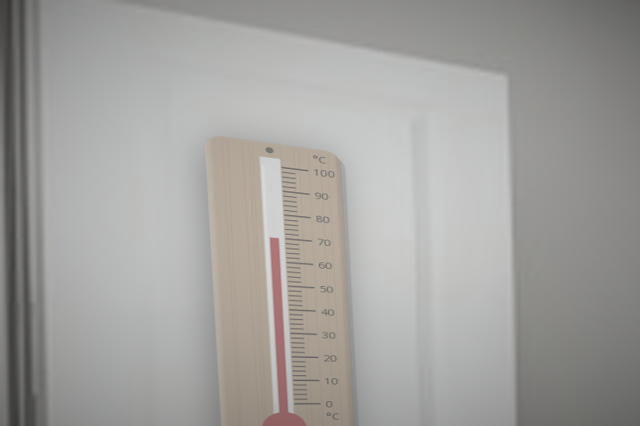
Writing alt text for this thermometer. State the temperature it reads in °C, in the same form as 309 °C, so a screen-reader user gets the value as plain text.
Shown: 70 °C
